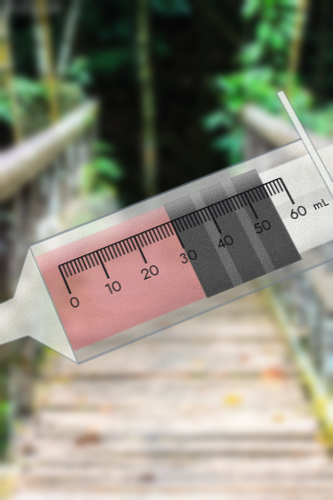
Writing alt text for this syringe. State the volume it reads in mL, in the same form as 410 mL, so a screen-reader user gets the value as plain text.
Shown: 30 mL
